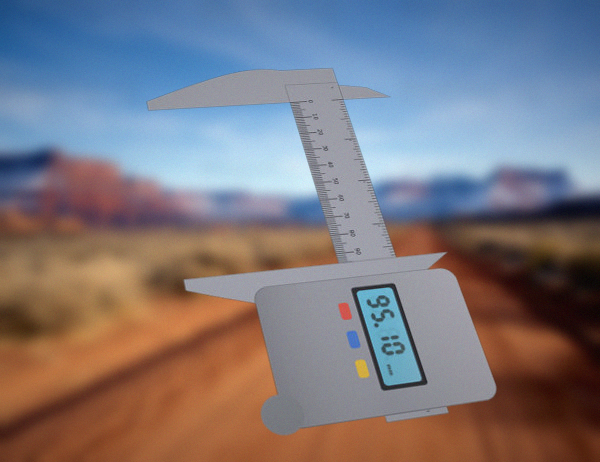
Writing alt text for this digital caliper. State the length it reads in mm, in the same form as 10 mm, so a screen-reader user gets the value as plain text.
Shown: 95.10 mm
